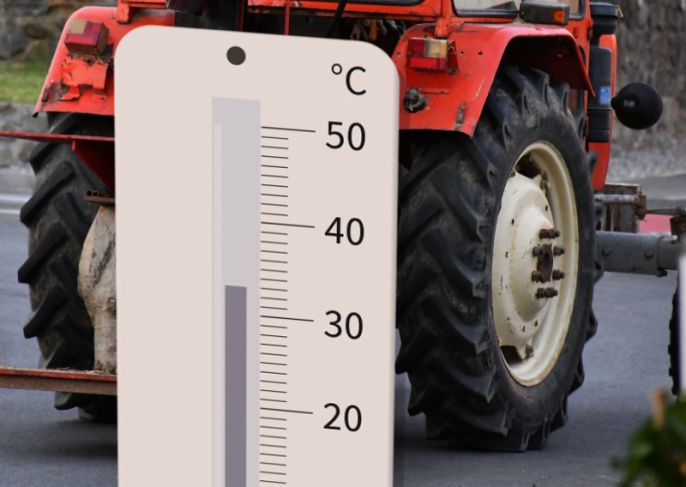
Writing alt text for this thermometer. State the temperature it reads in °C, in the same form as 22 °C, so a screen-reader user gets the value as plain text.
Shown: 33 °C
